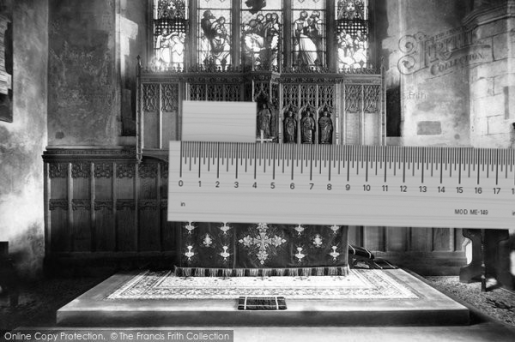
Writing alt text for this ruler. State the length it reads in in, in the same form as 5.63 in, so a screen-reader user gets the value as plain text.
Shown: 4 in
